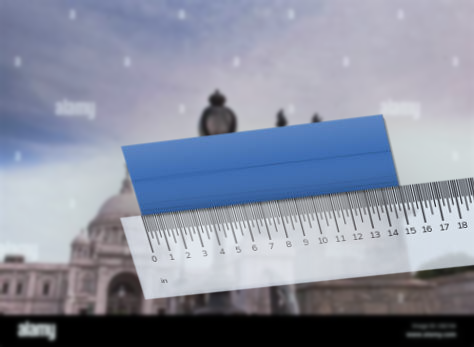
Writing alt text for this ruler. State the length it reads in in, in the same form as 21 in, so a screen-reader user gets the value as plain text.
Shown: 15 in
